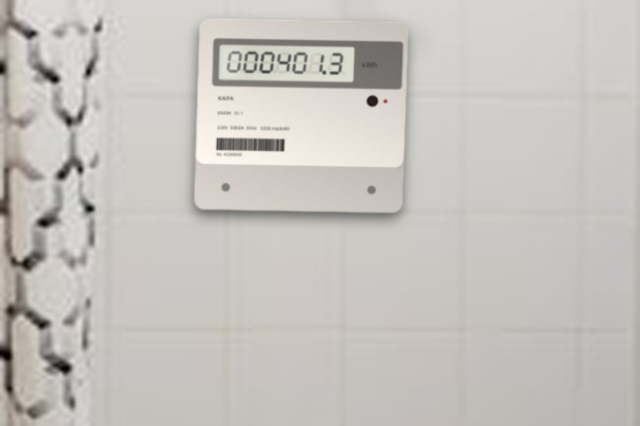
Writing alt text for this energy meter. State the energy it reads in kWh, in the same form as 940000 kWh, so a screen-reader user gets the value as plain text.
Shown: 401.3 kWh
